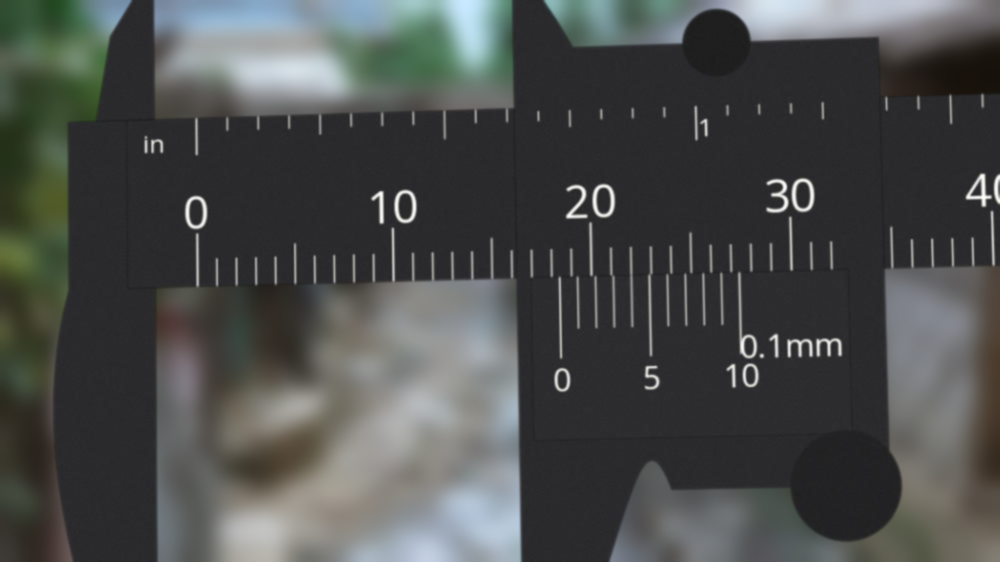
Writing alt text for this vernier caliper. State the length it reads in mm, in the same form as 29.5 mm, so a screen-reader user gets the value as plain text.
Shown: 18.4 mm
